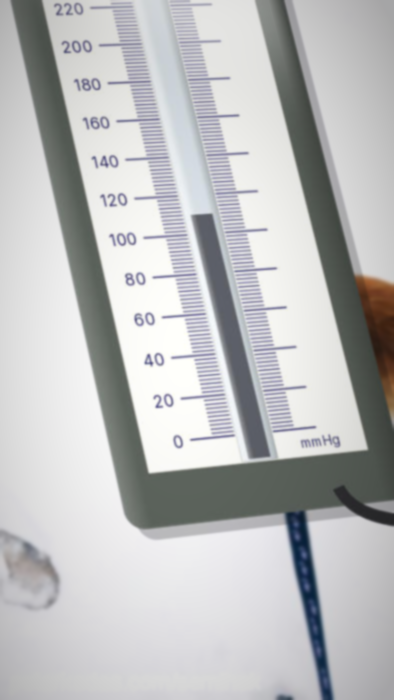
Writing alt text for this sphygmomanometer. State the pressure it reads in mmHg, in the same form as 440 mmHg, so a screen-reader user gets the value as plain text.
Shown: 110 mmHg
